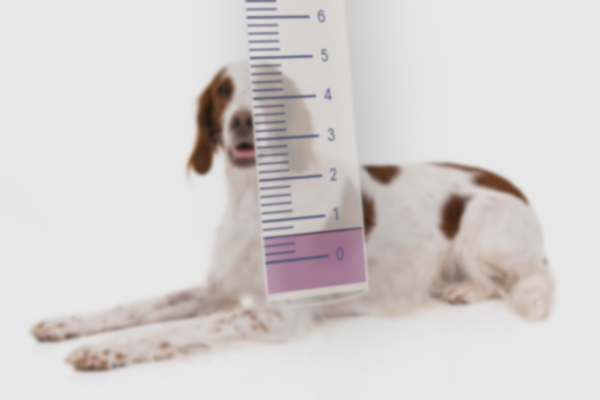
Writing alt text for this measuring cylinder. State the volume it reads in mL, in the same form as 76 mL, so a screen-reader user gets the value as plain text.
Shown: 0.6 mL
